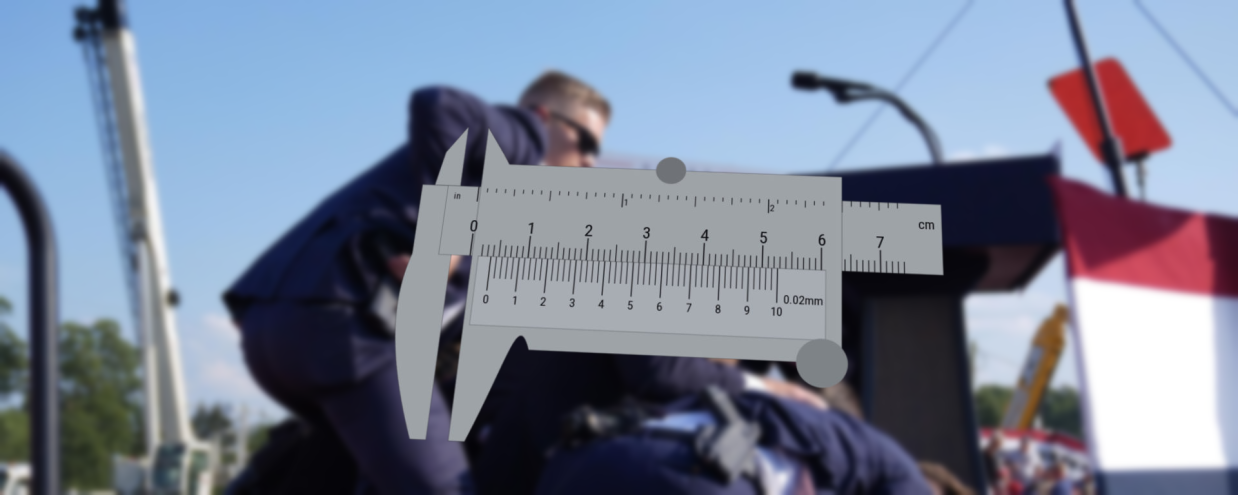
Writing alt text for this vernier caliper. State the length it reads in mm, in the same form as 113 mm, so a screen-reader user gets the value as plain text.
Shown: 3.6 mm
